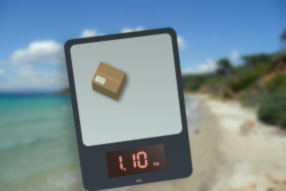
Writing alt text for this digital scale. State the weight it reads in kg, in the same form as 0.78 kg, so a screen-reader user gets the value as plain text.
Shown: 1.10 kg
